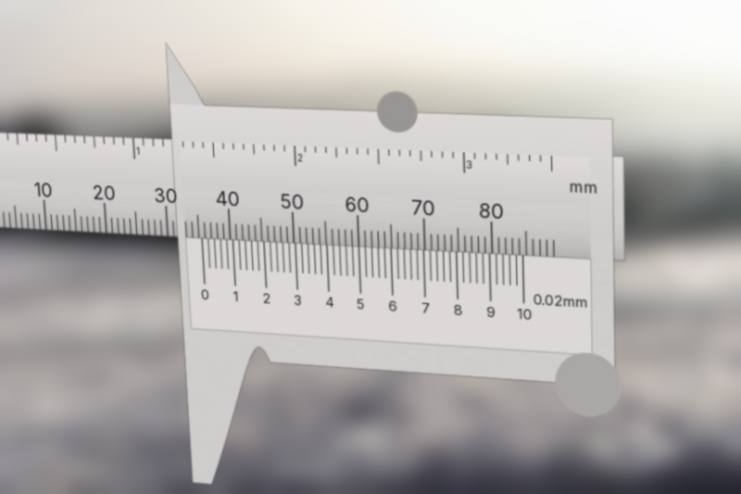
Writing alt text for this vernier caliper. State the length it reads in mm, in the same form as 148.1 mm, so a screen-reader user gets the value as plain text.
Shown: 35.5 mm
